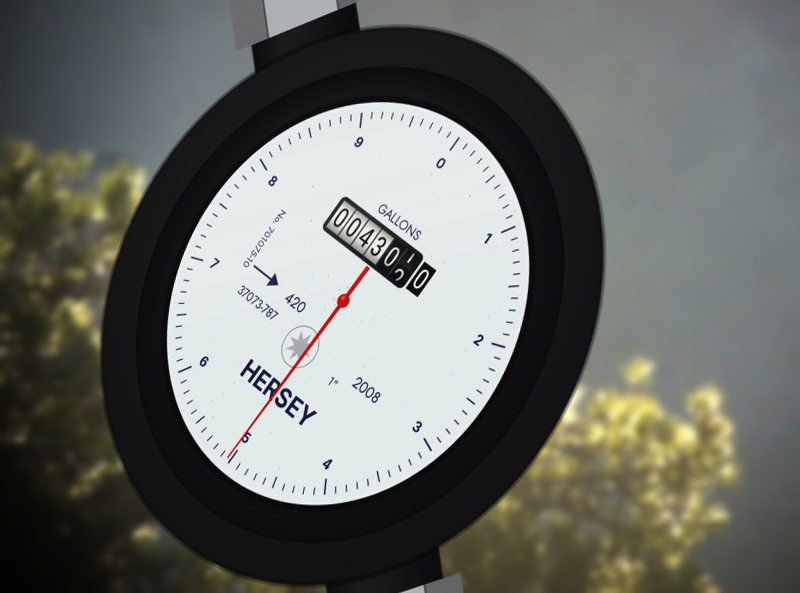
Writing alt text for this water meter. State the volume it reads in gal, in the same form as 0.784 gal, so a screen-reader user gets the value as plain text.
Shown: 43015.0 gal
